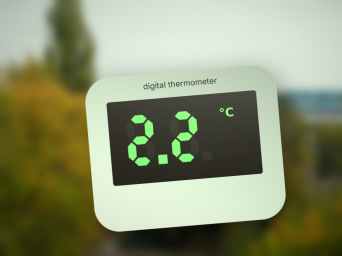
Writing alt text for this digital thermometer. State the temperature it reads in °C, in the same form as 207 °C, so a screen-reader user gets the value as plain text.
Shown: 2.2 °C
